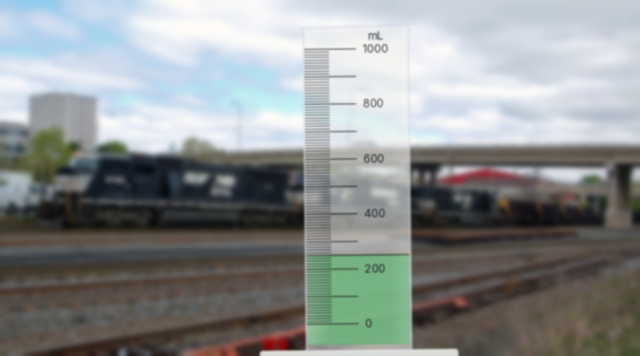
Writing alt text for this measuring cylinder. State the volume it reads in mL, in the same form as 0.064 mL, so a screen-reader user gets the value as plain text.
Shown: 250 mL
